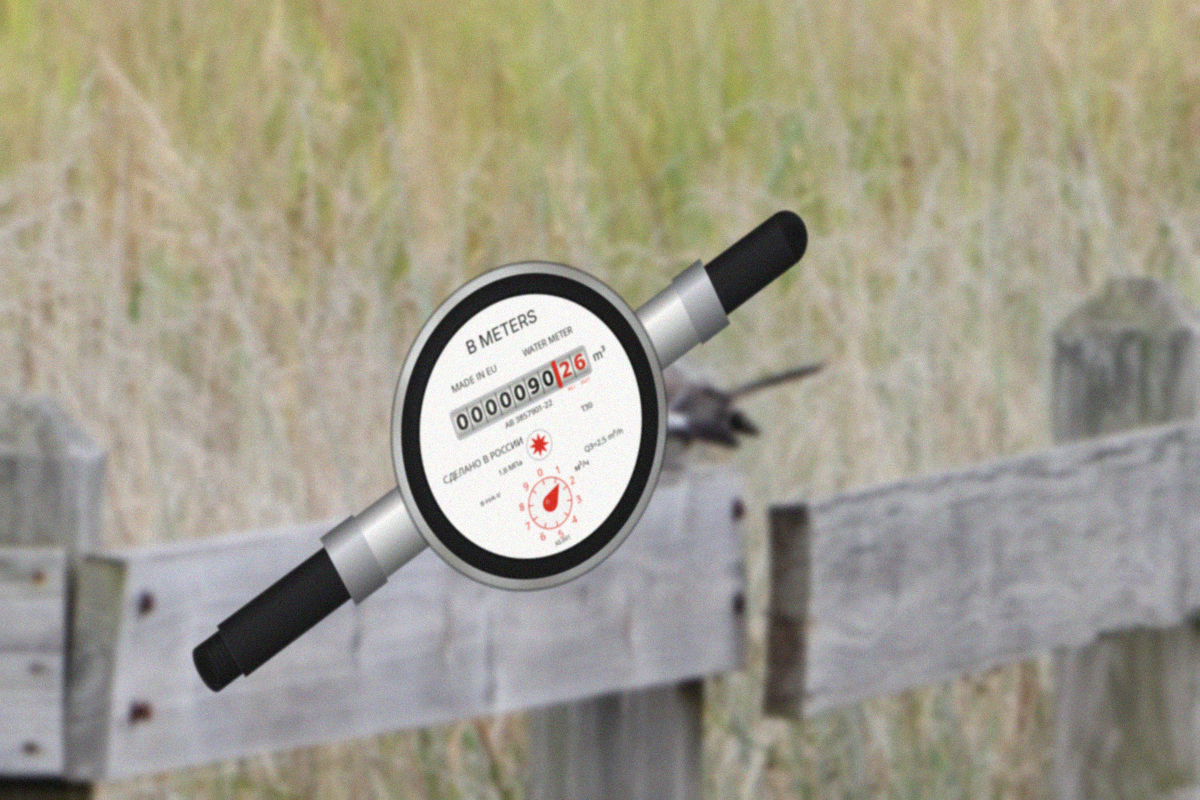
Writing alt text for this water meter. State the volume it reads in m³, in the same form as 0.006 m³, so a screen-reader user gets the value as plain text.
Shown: 90.261 m³
